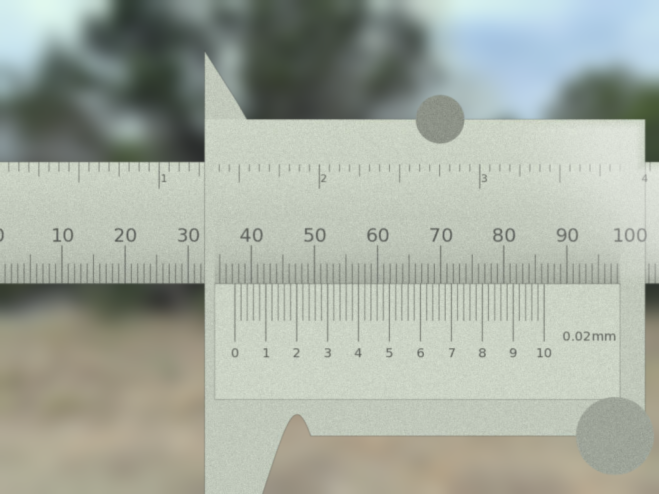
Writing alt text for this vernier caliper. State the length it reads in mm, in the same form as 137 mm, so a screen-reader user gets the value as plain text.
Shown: 37.4 mm
